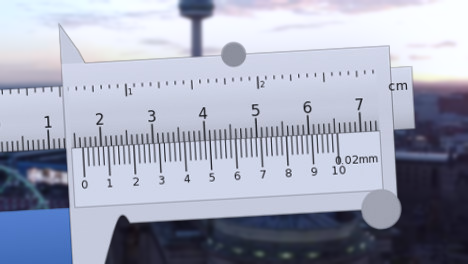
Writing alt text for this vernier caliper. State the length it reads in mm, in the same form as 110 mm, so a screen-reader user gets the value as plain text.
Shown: 16.5 mm
